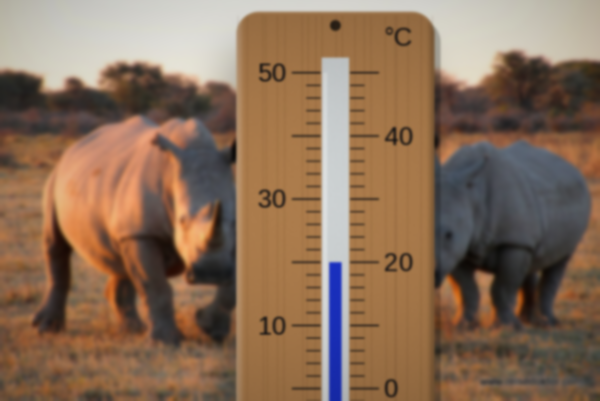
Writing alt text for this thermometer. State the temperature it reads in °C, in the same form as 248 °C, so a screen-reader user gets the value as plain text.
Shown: 20 °C
